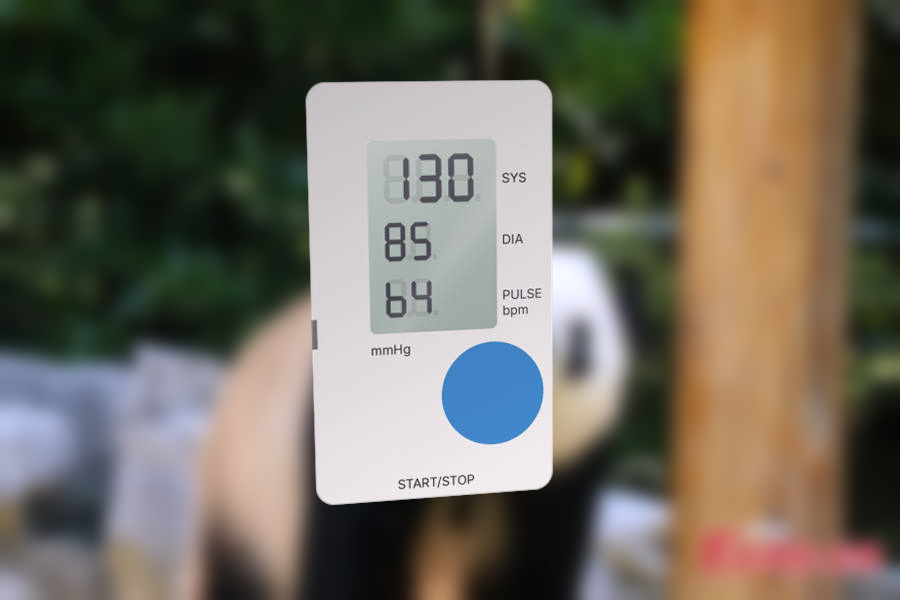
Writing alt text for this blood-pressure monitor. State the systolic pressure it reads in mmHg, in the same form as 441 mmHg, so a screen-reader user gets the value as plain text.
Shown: 130 mmHg
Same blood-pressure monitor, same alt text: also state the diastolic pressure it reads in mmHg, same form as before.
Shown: 85 mmHg
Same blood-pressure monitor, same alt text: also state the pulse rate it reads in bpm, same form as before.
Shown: 64 bpm
